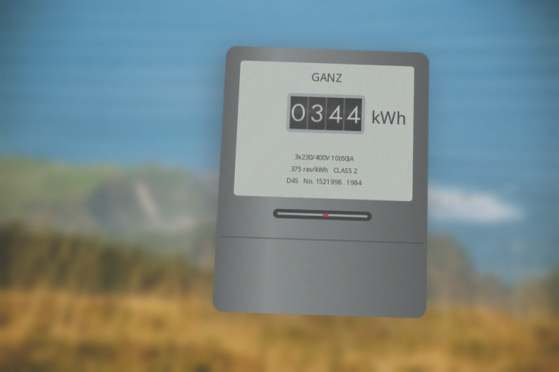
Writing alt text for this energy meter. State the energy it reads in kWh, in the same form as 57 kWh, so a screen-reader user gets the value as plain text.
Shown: 344 kWh
